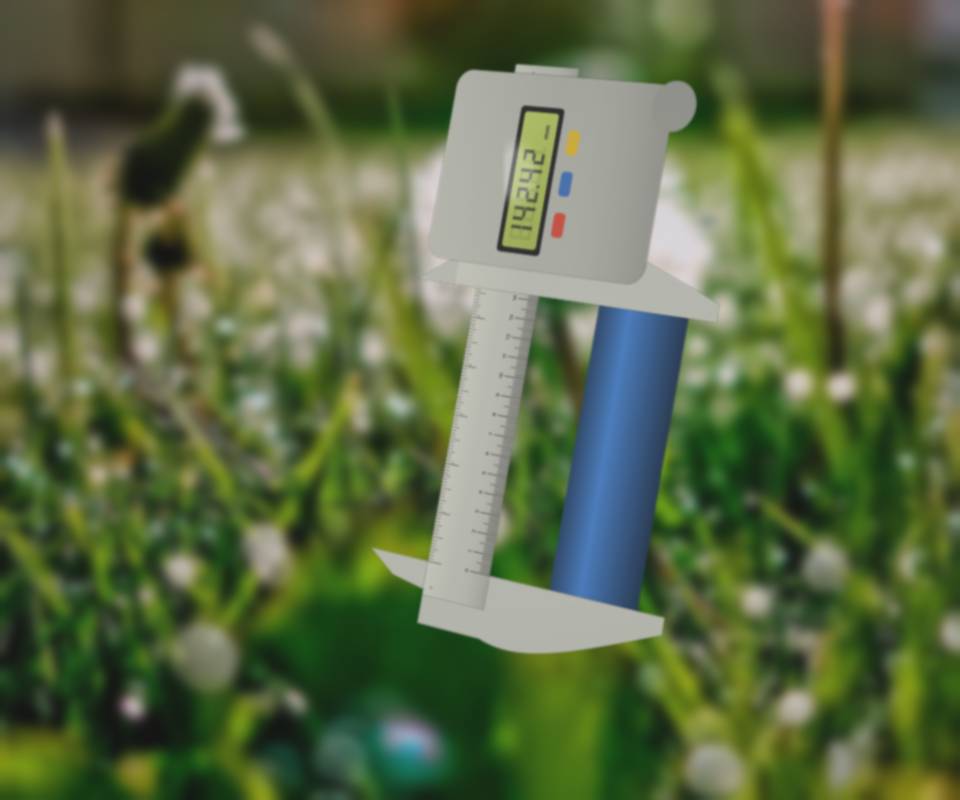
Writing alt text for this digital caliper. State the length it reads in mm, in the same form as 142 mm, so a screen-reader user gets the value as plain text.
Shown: 142.42 mm
